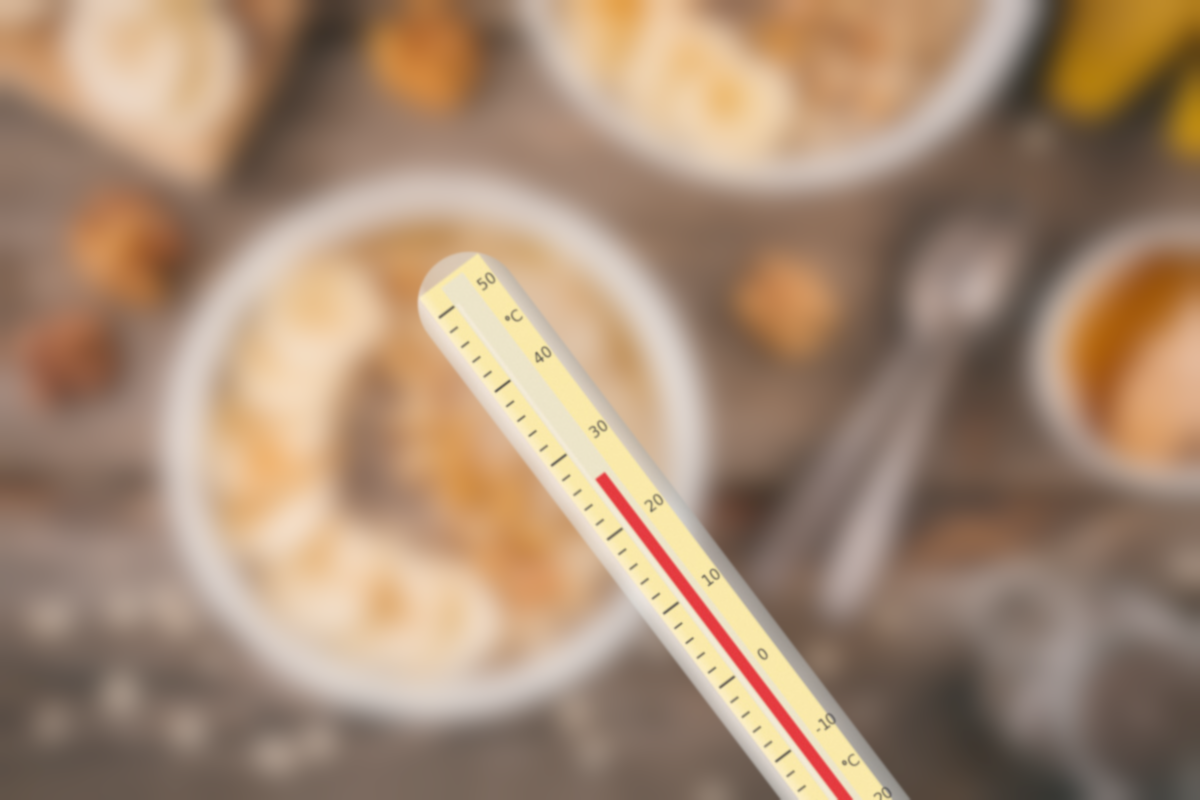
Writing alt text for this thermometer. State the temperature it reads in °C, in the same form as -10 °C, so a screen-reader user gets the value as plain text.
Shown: 26 °C
